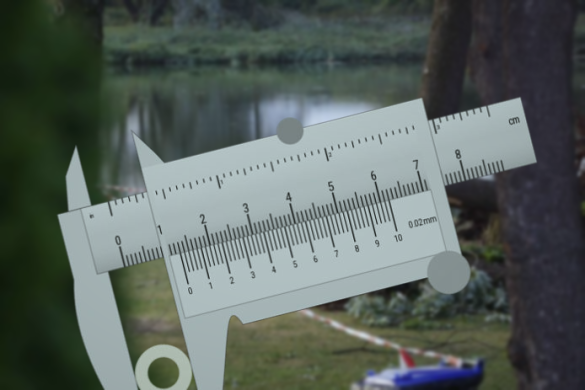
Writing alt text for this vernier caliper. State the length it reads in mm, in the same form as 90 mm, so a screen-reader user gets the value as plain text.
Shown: 13.0 mm
